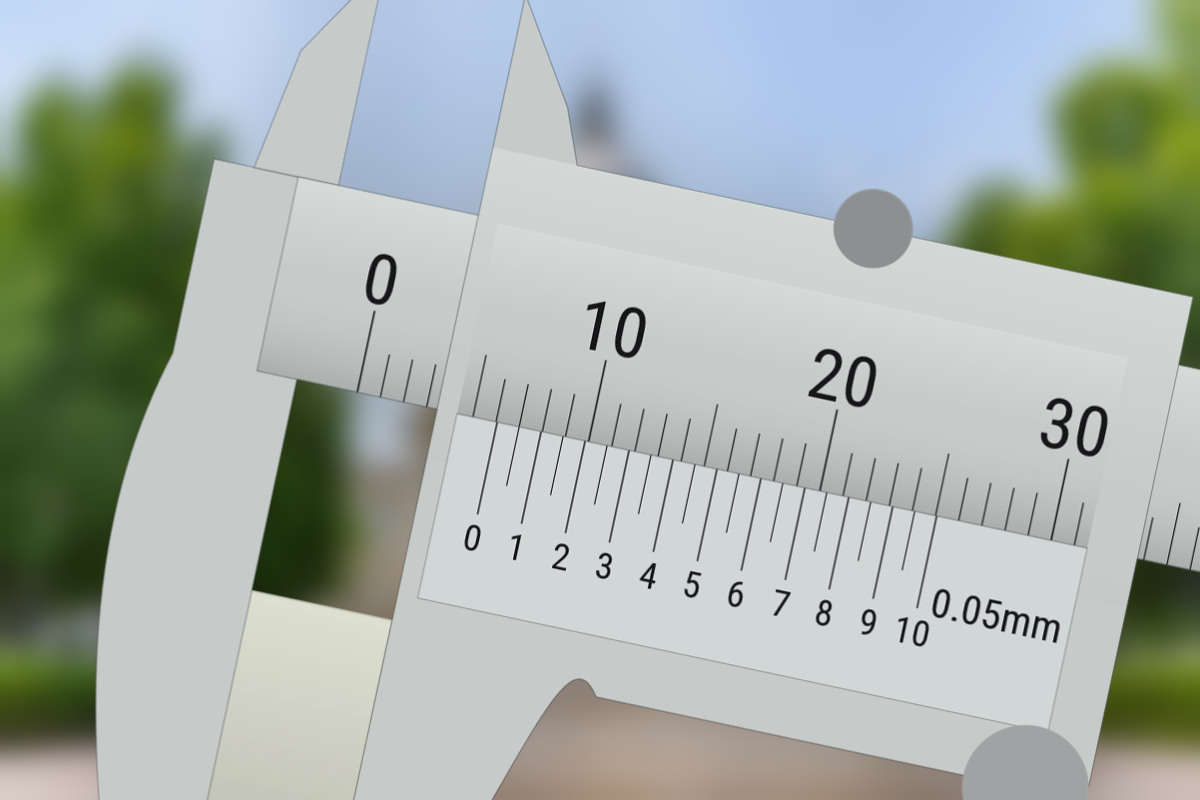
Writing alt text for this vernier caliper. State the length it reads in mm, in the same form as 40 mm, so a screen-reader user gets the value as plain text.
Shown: 6.05 mm
